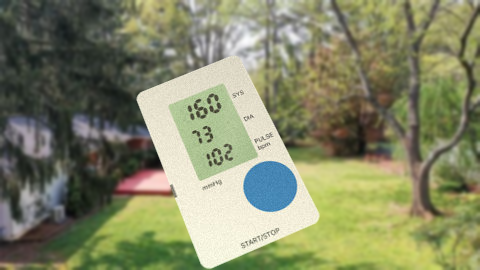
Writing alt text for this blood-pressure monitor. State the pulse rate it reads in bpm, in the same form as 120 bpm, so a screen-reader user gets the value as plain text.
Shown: 102 bpm
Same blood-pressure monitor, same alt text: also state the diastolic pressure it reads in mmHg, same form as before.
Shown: 73 mmHg
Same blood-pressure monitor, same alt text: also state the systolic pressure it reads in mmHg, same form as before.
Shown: 160 mmHg
